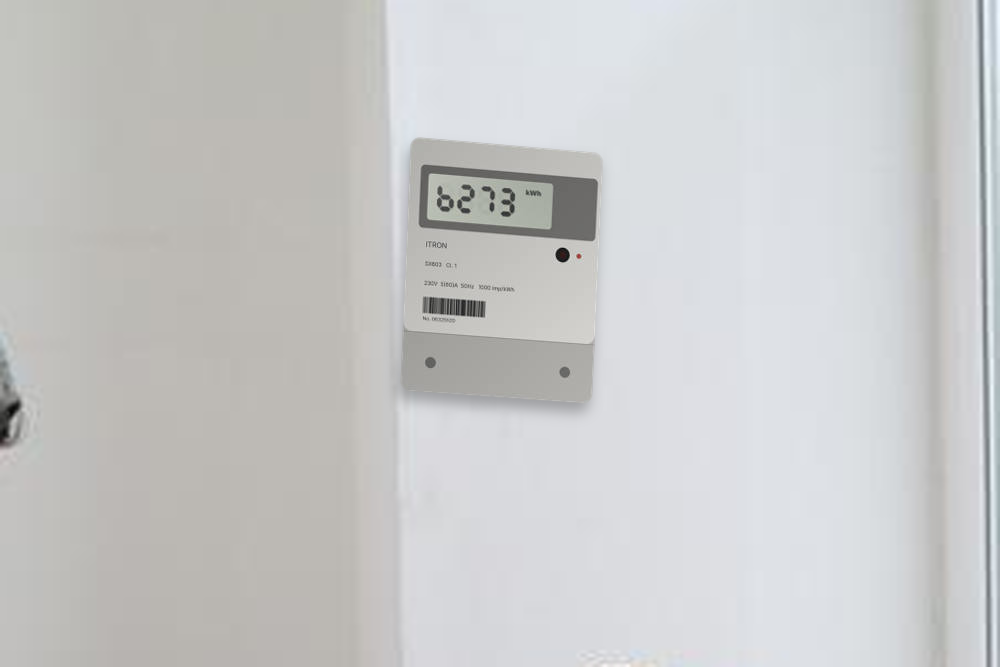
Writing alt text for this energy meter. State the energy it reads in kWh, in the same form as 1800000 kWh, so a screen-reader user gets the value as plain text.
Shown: 6273 kWh
